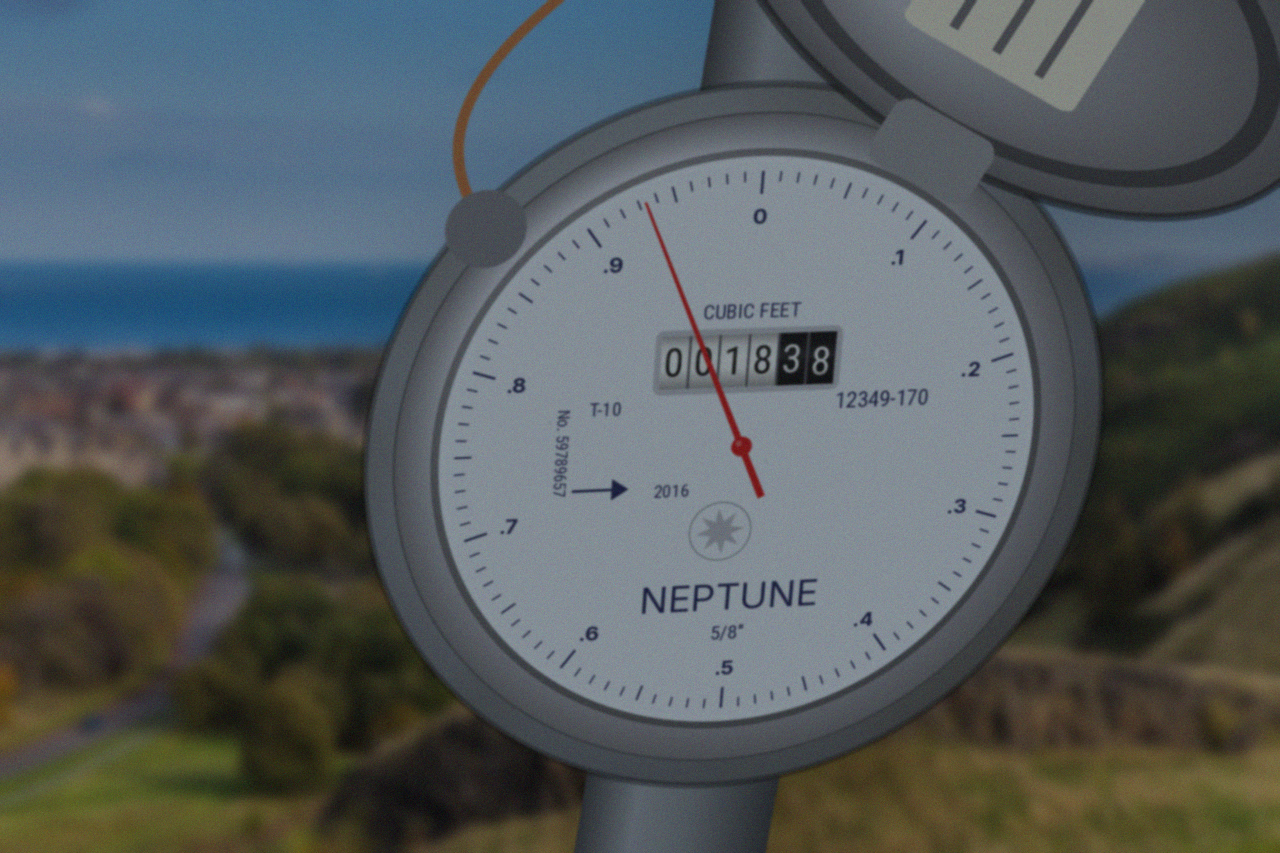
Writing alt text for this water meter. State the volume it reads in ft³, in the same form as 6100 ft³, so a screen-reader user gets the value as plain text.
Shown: 1837.93 ft³
